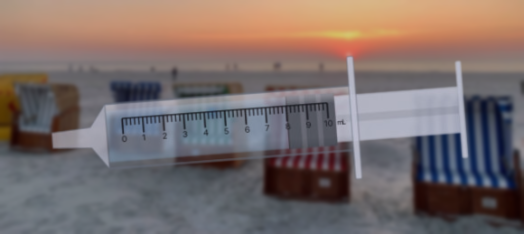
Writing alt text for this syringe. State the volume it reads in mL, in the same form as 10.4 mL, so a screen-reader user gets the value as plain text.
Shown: 8 mL
